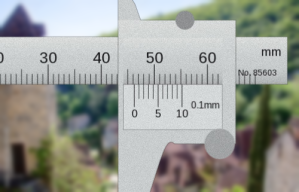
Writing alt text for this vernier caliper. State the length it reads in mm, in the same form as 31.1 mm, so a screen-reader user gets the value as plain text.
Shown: 46.2 mm
